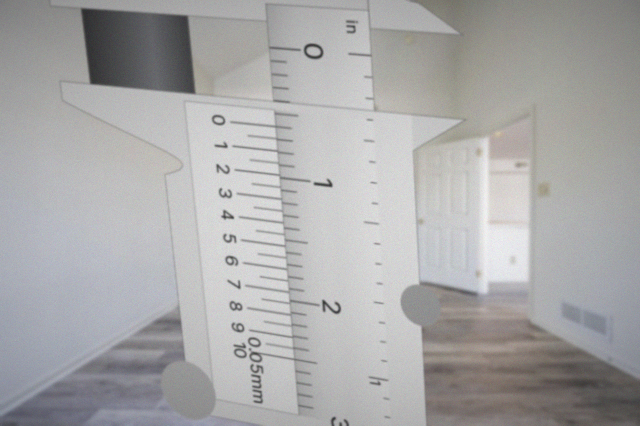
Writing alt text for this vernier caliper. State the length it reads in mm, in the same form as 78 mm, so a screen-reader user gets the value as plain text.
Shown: 6.0 mm
